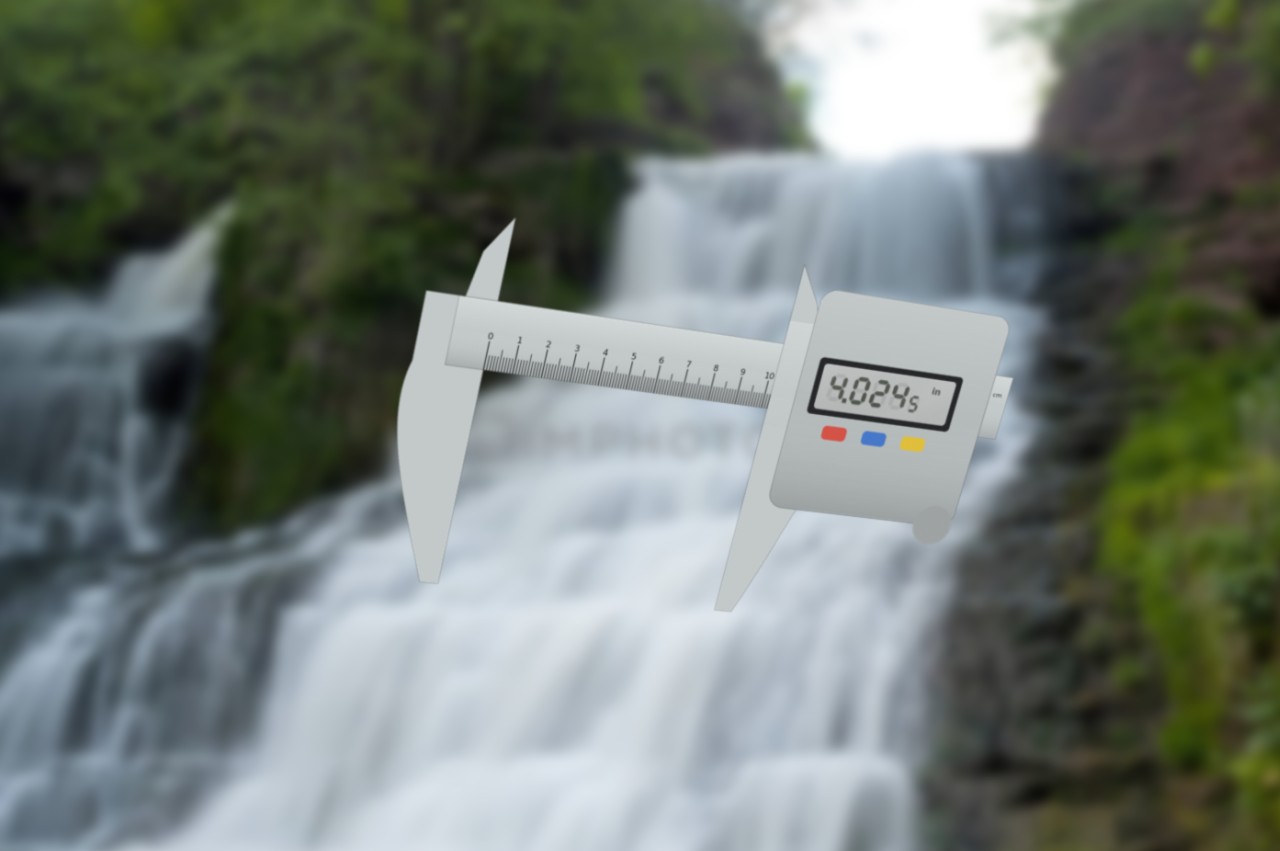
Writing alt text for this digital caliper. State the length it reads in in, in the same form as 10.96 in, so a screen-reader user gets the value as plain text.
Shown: 4.0245 in
